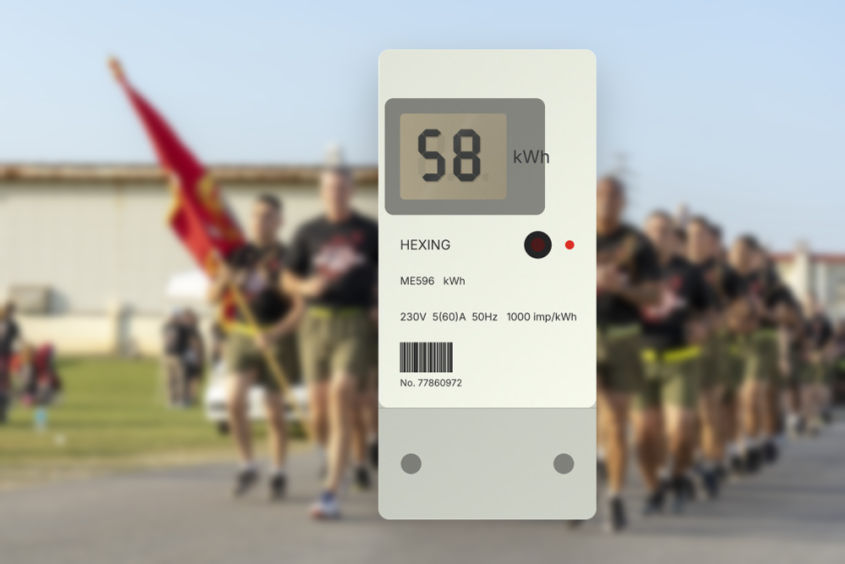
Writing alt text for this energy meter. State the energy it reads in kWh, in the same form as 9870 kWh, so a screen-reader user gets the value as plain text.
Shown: 58 kWh
